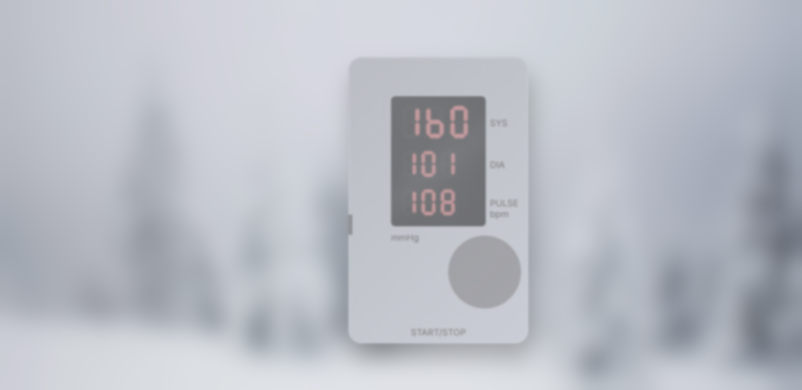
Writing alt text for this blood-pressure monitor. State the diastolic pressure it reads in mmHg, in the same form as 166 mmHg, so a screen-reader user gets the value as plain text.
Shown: 101 mmHg
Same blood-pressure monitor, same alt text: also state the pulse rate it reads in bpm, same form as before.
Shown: 108 bpm
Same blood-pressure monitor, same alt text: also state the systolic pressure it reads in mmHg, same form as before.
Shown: 160 mmHg
